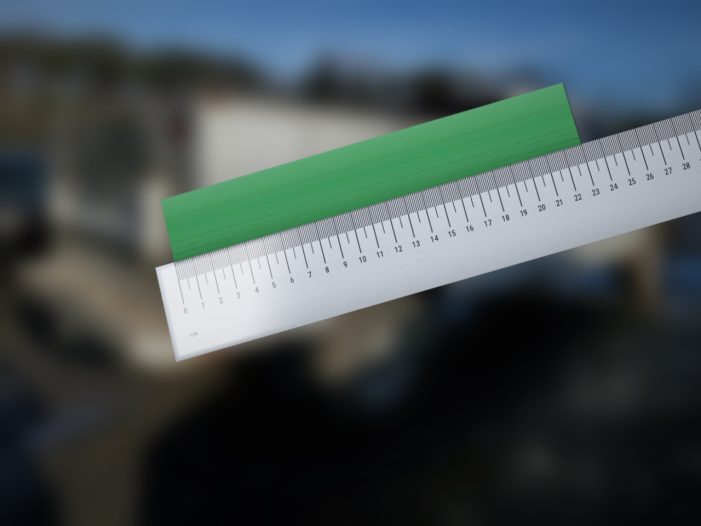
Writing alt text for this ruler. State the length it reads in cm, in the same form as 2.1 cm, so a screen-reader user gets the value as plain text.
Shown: 23 cm
